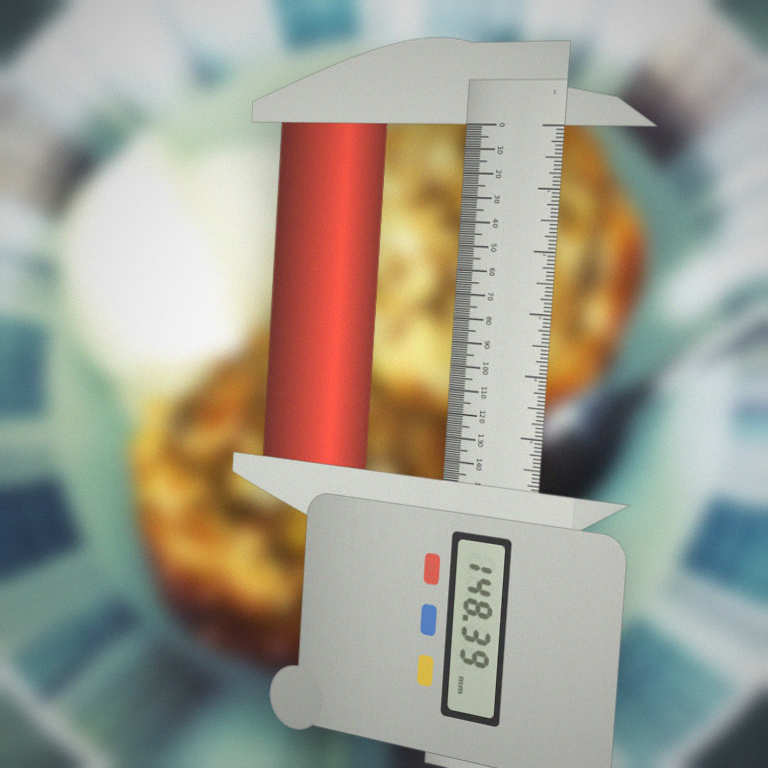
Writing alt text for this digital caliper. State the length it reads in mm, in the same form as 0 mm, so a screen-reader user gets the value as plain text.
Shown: 148.39 mm
